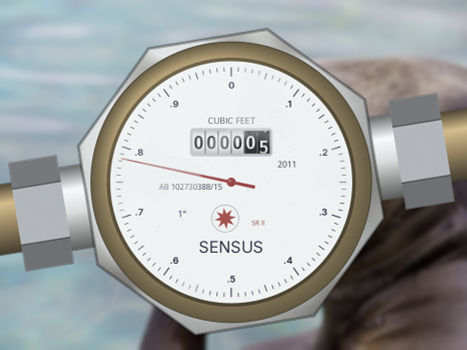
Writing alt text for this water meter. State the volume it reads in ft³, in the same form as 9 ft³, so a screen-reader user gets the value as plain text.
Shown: 4.78 ft³
